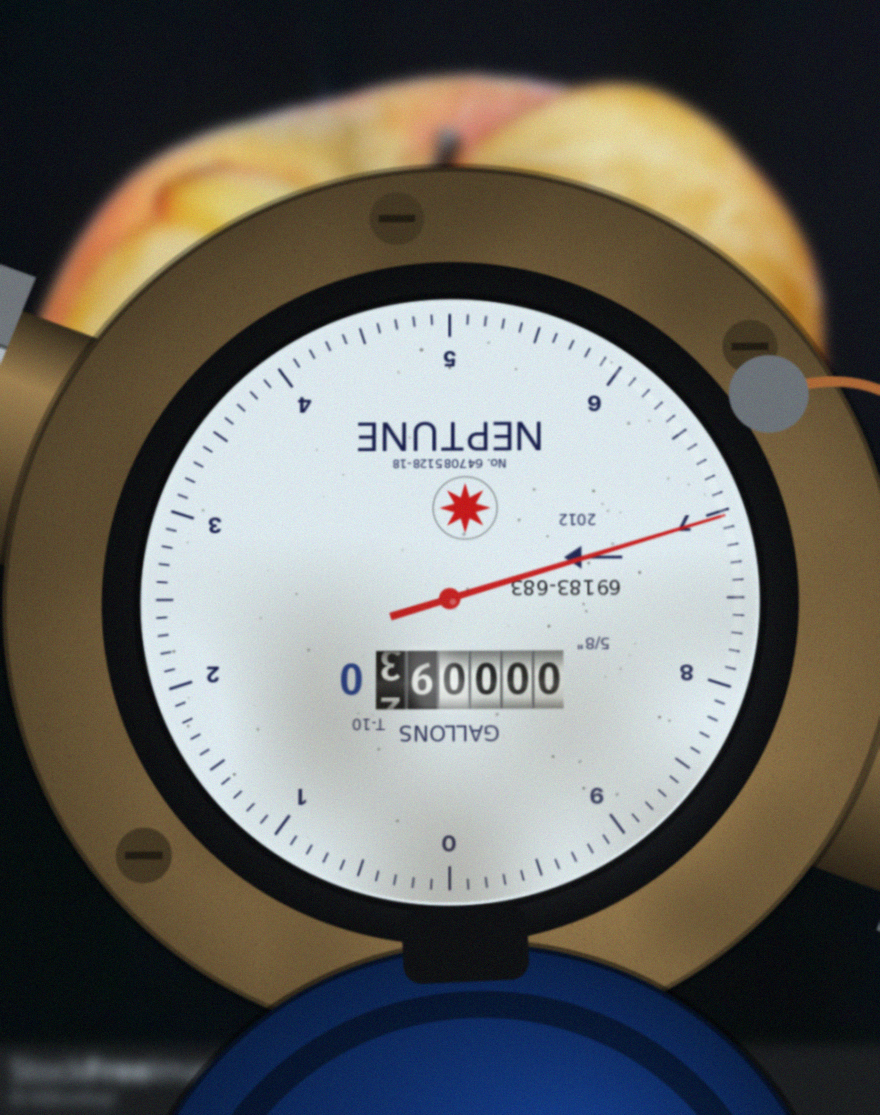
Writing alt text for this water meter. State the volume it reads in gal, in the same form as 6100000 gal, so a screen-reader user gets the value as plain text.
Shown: 927.0 gal
